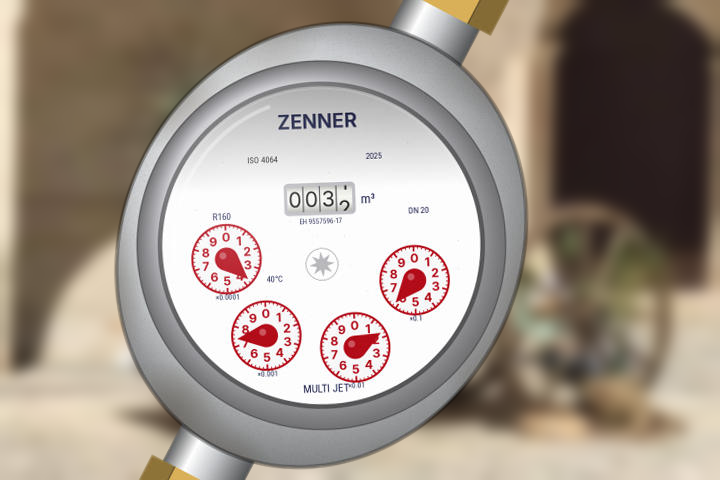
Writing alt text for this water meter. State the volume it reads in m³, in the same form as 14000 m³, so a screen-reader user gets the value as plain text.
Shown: 31.6173 m³
